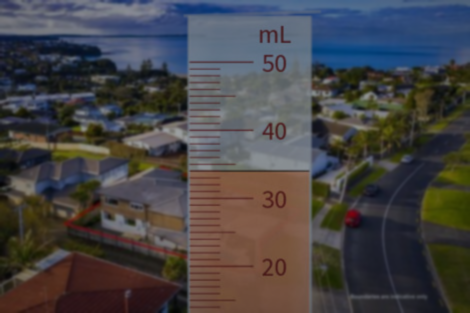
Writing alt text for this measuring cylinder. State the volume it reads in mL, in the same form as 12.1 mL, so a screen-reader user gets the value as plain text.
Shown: 34 mL
